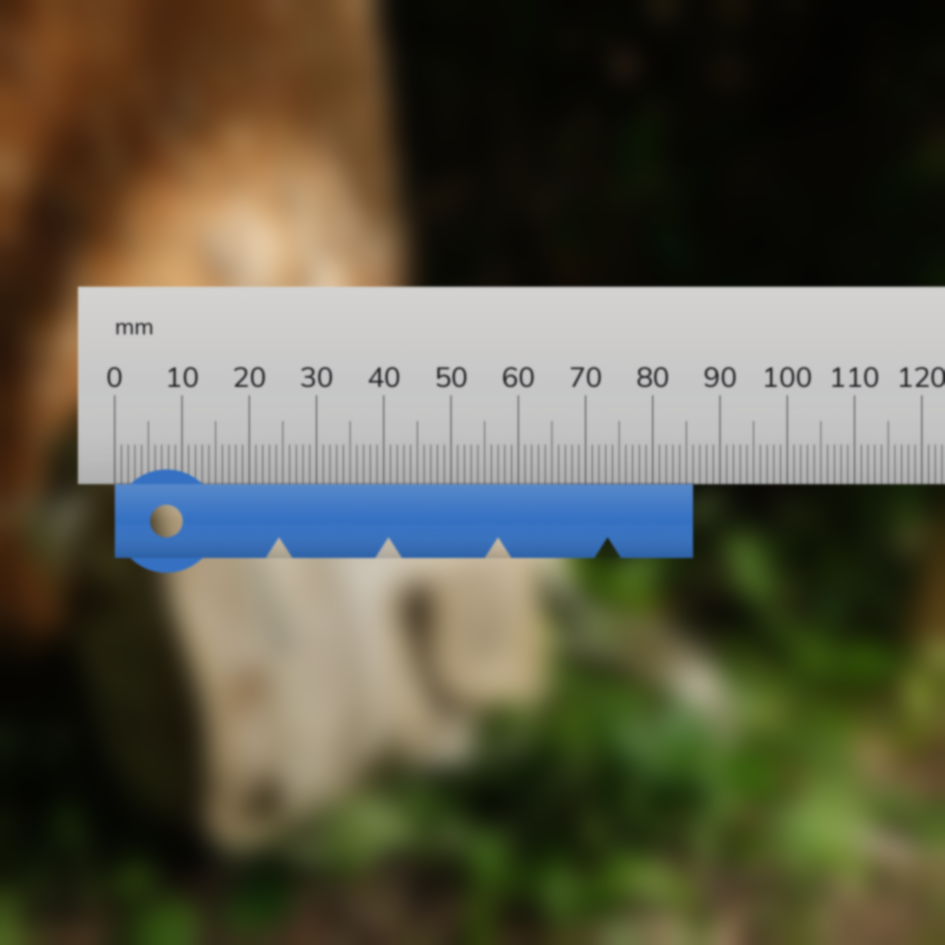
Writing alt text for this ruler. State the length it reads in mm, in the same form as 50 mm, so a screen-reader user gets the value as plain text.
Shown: 86 mm
